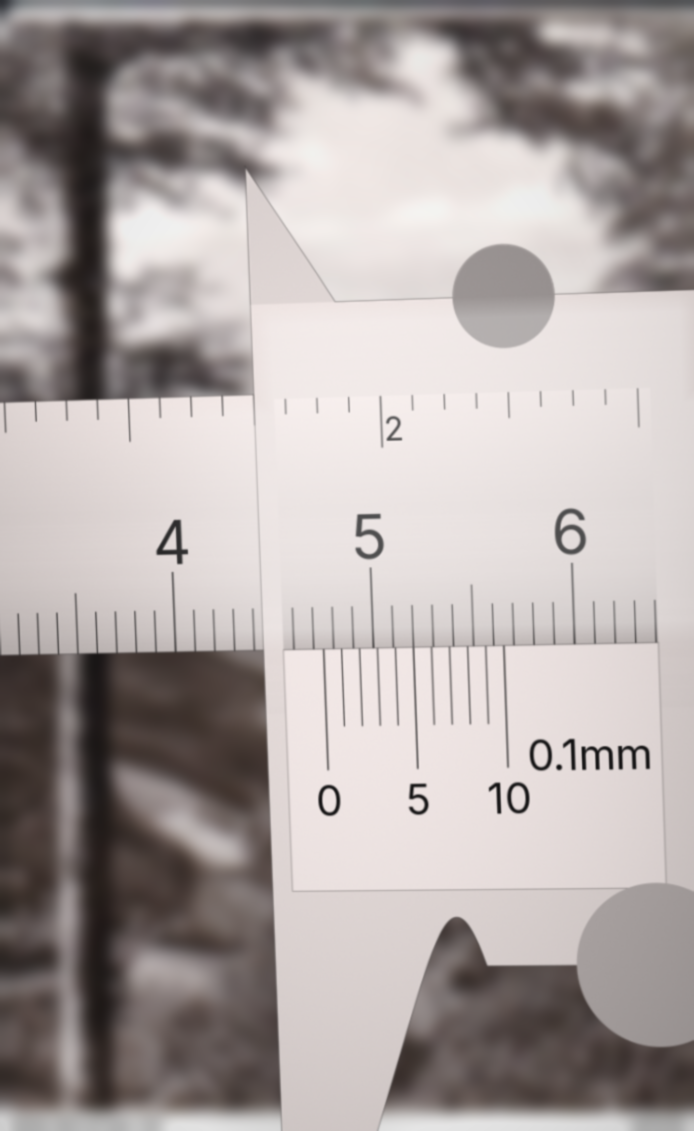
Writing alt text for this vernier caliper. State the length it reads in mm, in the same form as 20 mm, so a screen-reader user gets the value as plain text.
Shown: 47.5 mm
